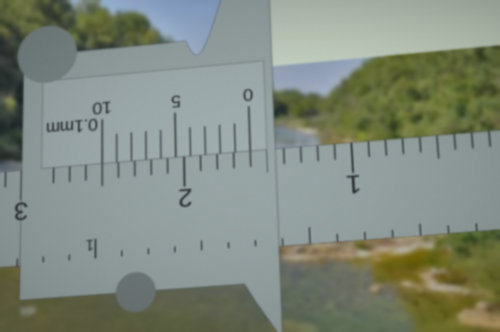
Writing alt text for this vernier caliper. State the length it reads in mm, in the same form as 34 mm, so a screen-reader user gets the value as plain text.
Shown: 16.0 mm
